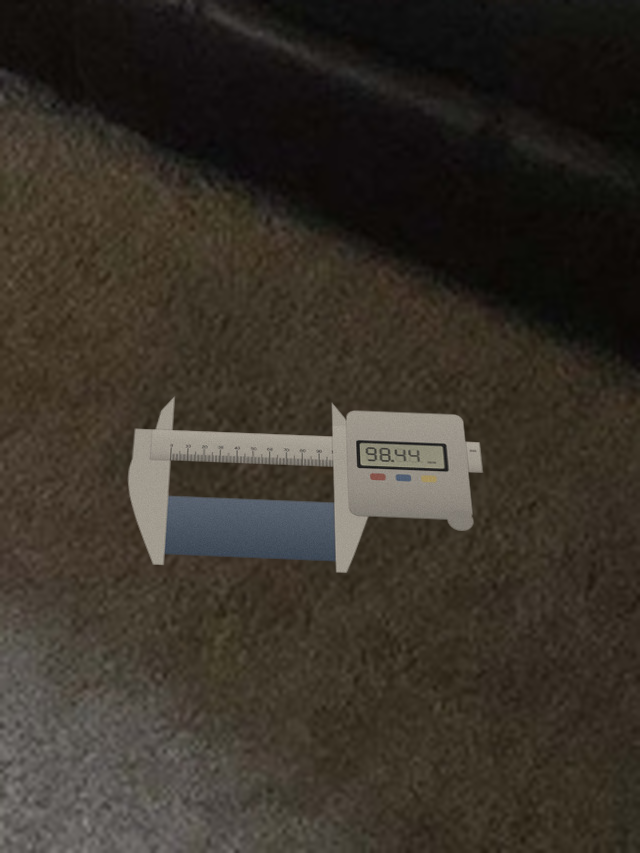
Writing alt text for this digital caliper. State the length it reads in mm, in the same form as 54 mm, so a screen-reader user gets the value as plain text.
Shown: 98.44 mm
